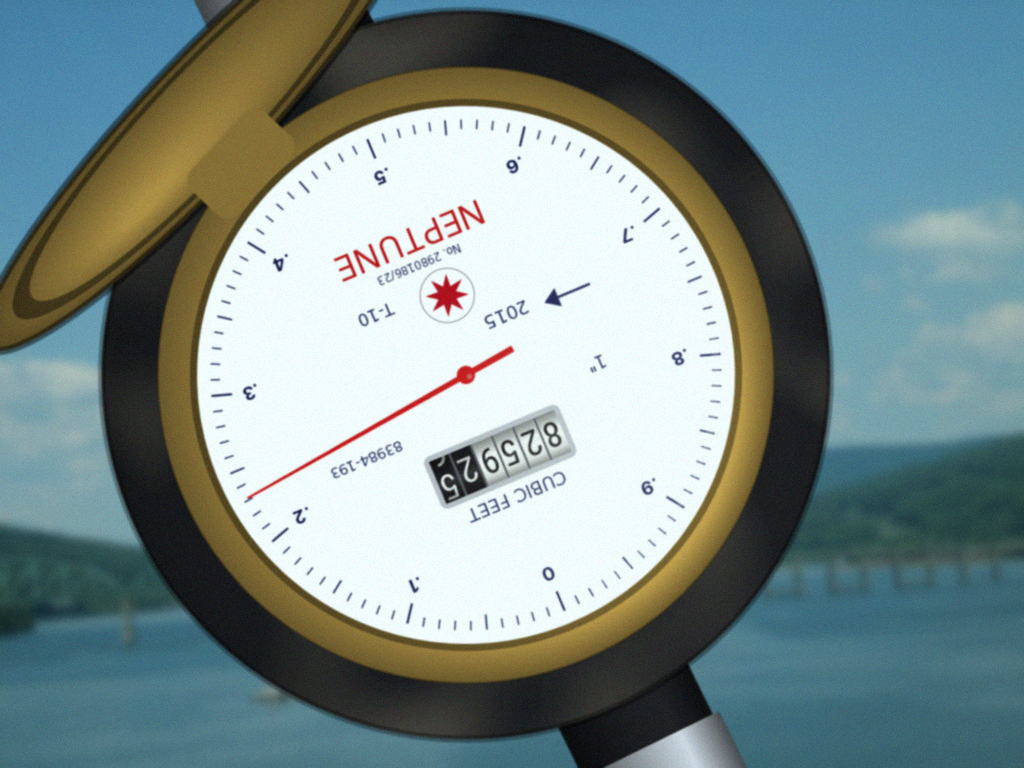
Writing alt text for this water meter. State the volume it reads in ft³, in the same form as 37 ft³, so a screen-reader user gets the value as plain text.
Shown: 825925.23 ft³
